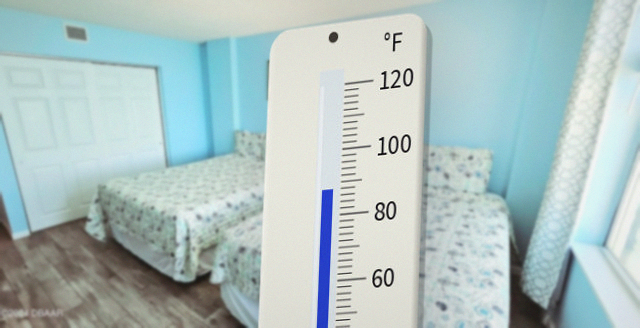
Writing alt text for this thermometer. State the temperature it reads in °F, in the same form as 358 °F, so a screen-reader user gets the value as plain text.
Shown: 88 °F
